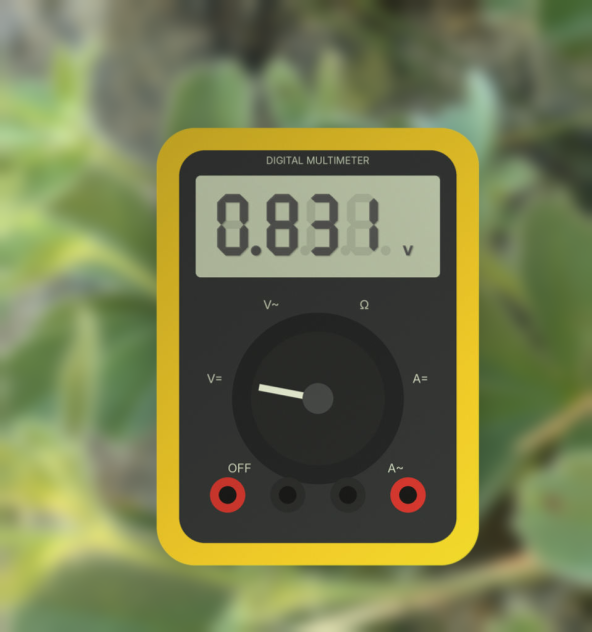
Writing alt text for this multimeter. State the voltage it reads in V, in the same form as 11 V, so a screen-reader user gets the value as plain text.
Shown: 0.831 V
